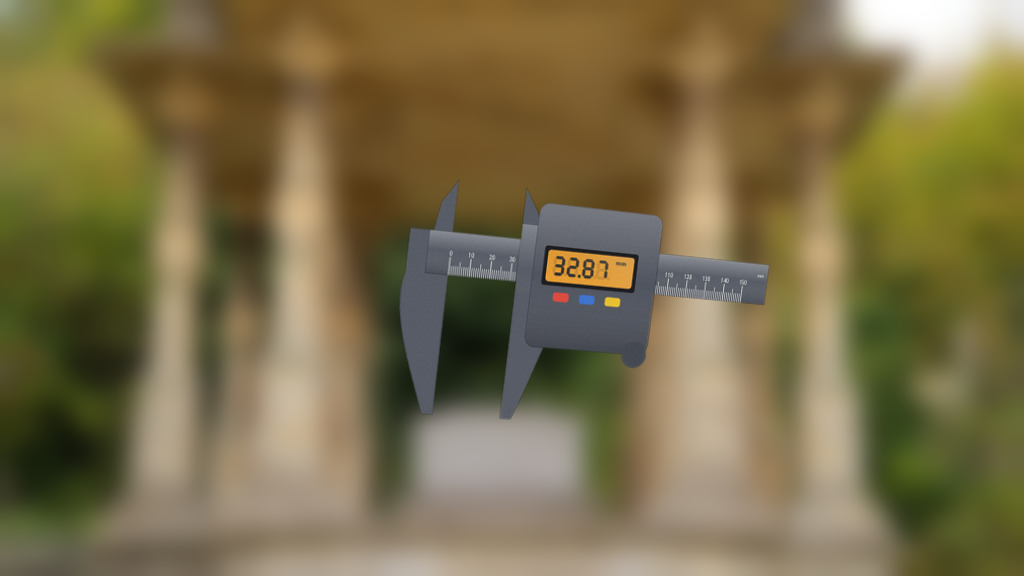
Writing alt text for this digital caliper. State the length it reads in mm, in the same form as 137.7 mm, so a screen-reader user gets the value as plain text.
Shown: 32.87 mm
